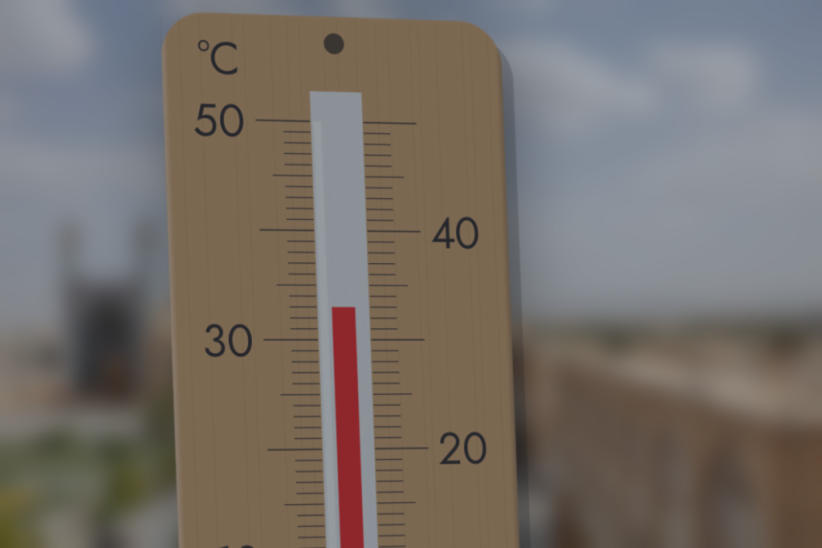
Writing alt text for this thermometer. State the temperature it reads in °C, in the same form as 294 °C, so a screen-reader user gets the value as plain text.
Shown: 33 °C
